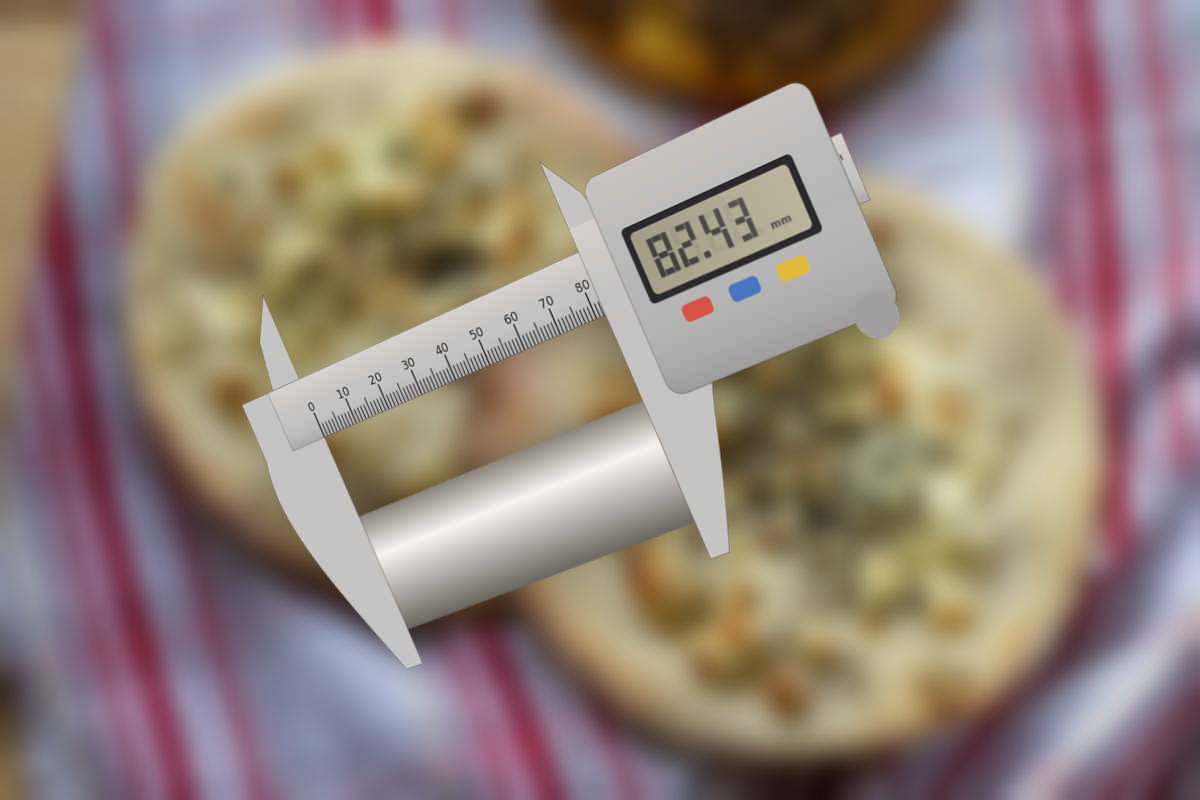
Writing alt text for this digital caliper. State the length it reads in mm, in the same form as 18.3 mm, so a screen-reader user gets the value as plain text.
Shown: 82.43 mm
